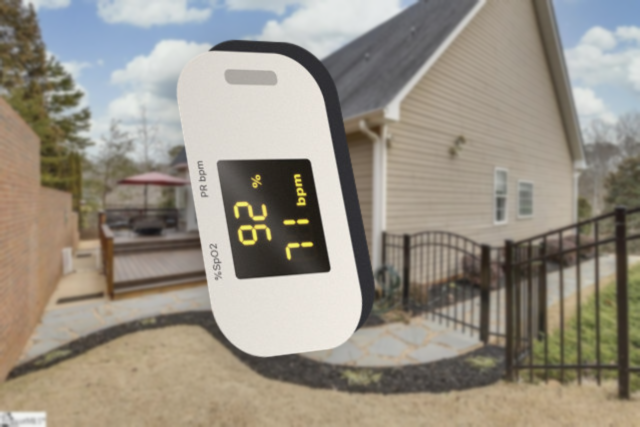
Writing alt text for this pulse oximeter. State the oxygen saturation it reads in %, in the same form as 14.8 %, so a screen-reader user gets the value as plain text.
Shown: 92 %
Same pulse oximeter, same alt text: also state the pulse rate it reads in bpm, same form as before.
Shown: 71 bpm
